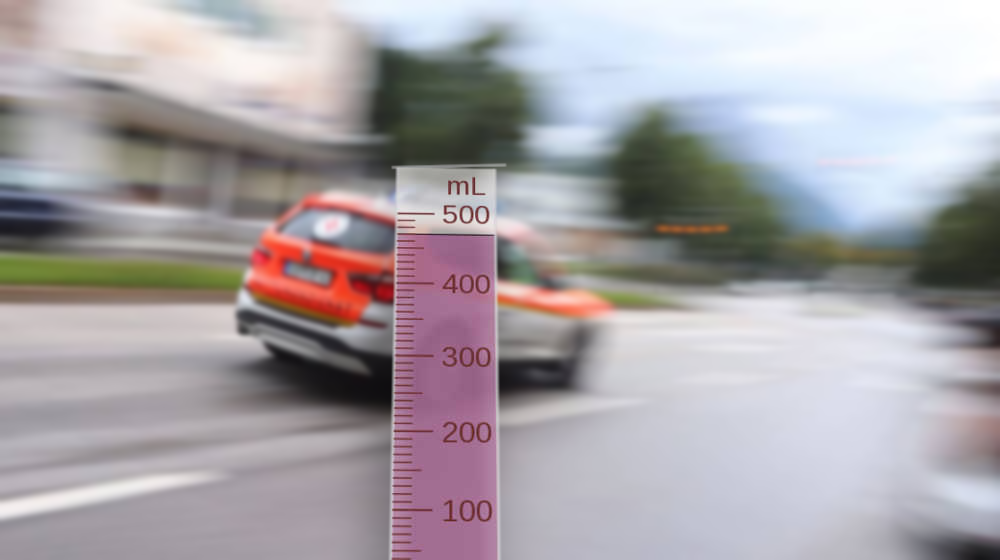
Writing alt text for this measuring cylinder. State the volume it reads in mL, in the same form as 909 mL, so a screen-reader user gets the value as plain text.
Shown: 470 mL
